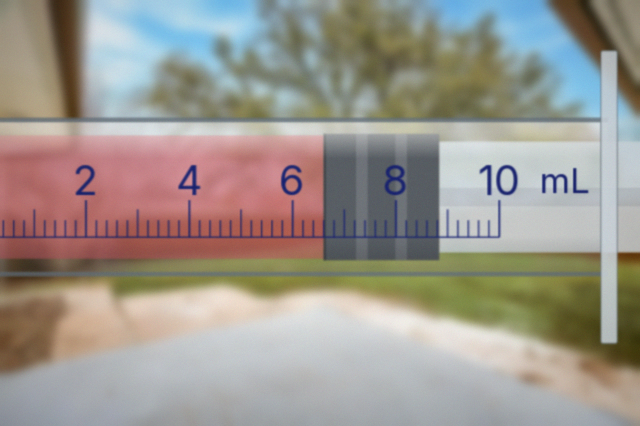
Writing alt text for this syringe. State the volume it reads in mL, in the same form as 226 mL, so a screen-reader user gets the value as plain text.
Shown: 6.6 mL
